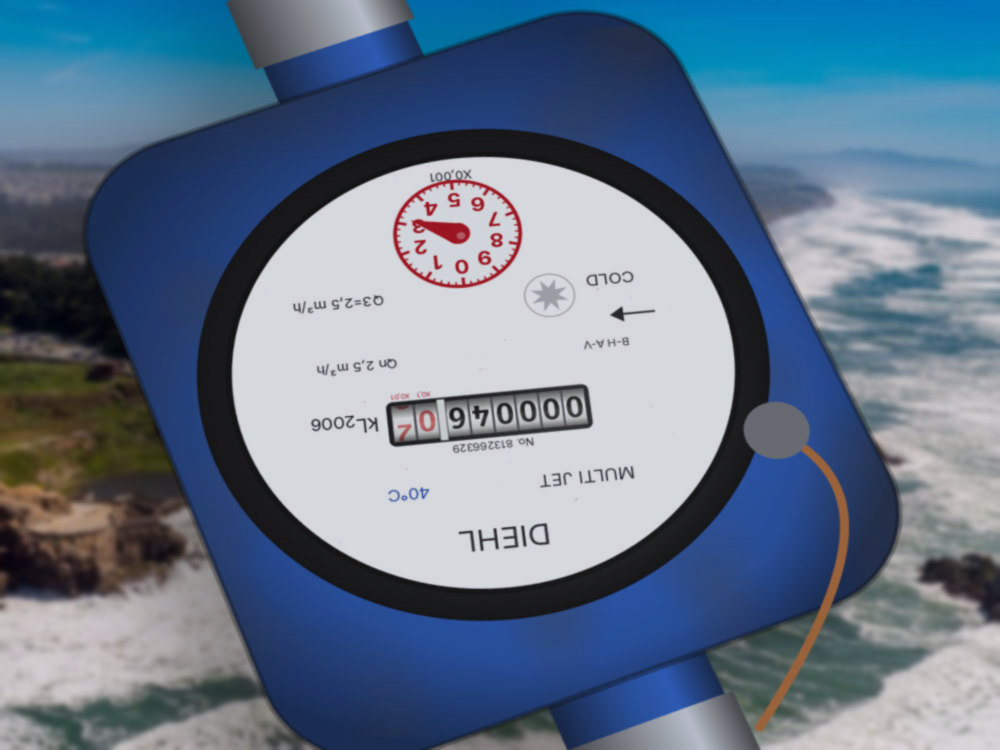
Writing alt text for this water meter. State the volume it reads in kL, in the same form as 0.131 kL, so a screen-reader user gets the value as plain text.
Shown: 46.023 kL
